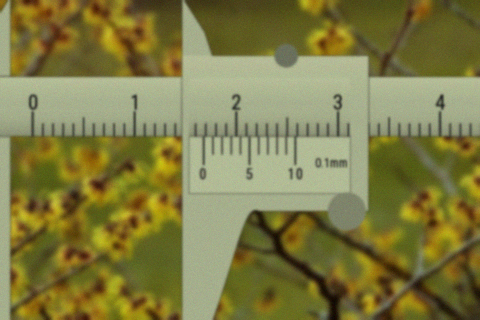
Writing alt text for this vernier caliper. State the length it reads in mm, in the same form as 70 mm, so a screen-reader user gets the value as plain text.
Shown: 16.8 mm
